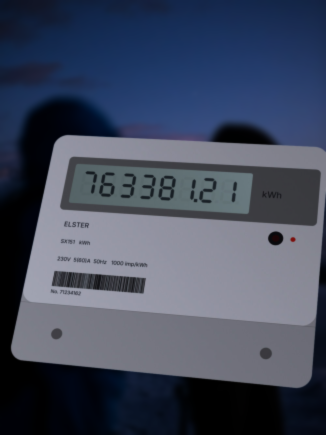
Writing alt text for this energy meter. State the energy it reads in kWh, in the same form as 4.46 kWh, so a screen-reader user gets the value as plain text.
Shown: 763381.21 kWh
